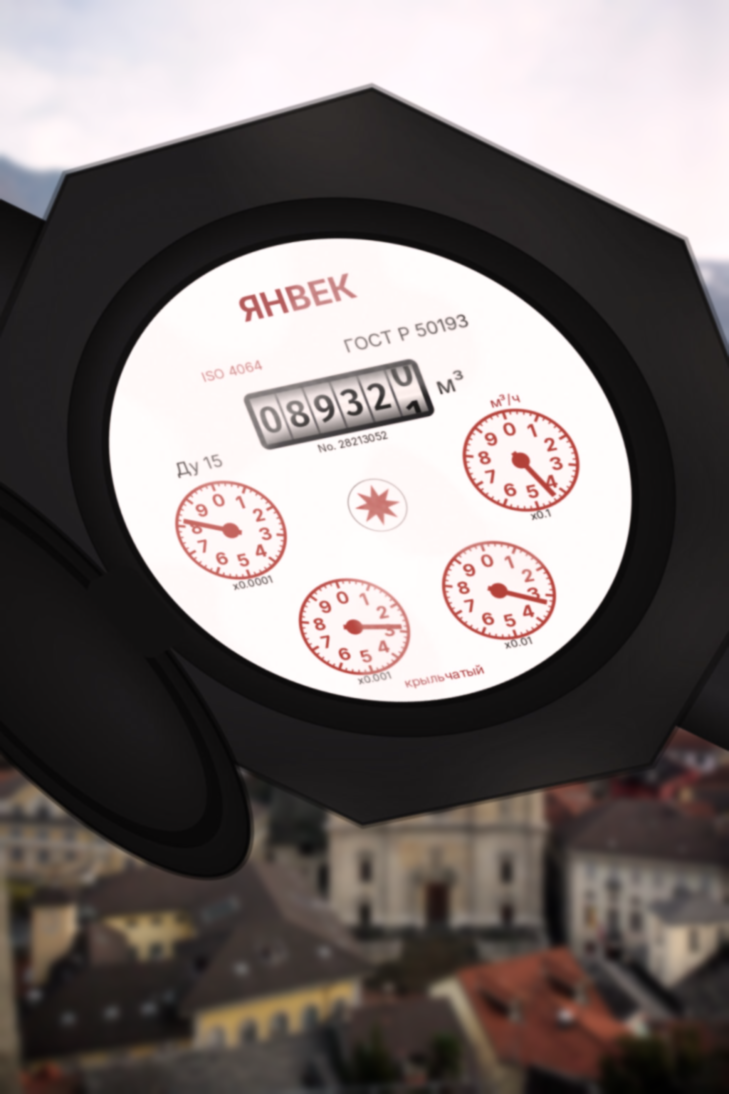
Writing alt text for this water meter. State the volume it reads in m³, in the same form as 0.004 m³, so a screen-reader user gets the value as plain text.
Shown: 89320.4328 m³
